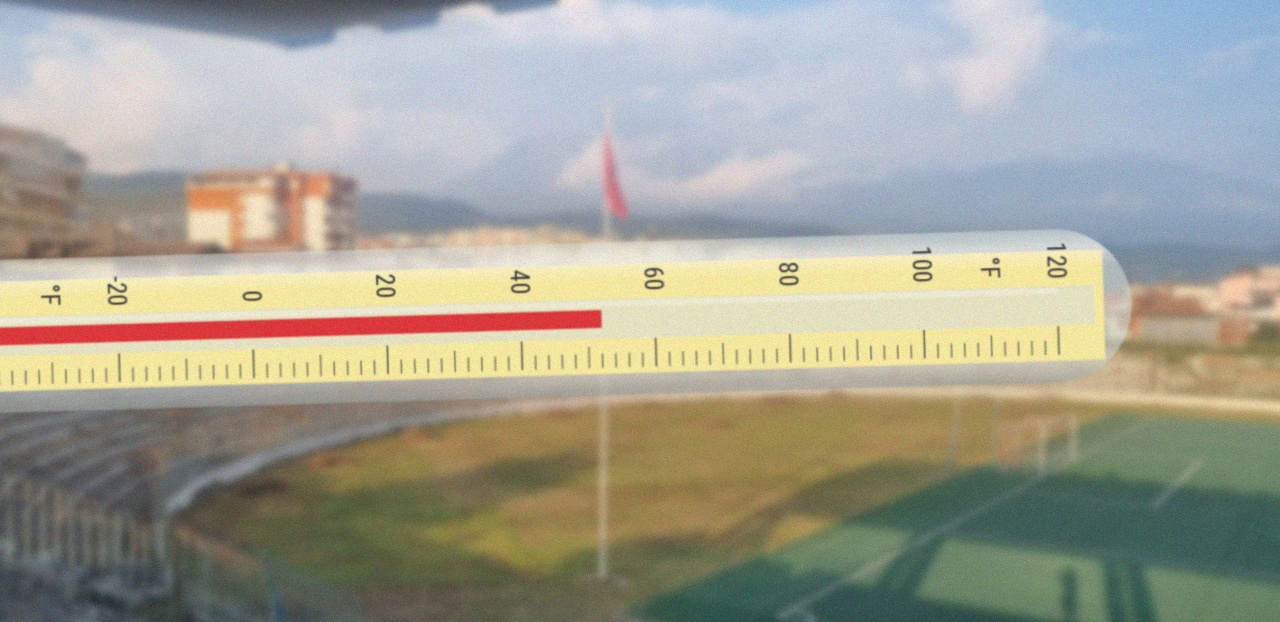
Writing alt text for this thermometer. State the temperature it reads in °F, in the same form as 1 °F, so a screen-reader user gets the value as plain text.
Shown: 52 °F
